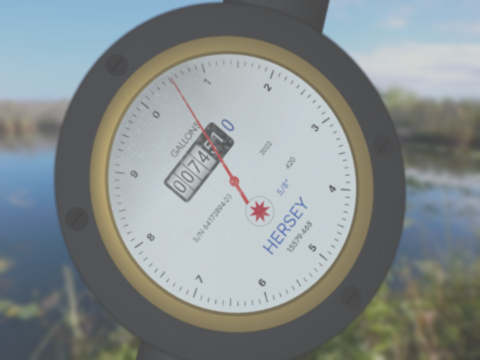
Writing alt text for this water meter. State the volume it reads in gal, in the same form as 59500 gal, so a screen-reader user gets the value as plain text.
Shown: 74510.5 gal
